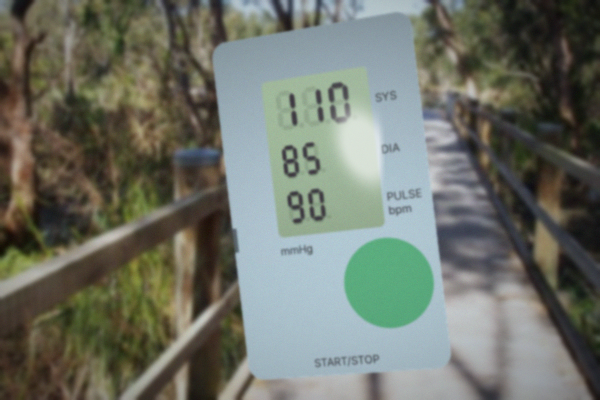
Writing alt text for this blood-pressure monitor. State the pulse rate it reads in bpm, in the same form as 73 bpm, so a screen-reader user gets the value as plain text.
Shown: 90 bpm
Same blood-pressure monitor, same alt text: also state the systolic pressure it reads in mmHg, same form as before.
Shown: 110 mmHg
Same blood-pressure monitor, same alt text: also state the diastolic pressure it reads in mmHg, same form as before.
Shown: 85 mmHg
